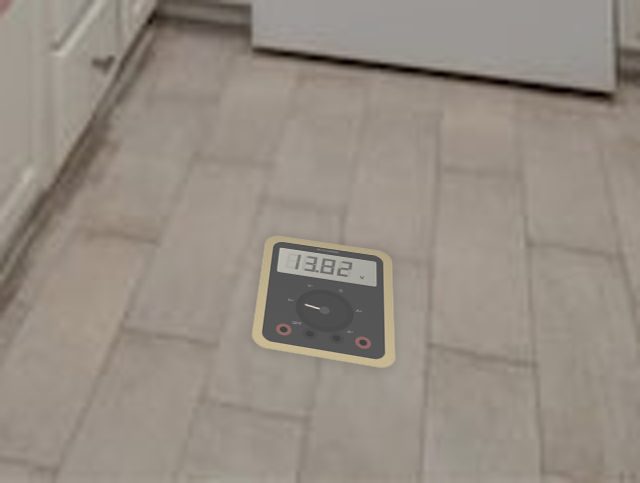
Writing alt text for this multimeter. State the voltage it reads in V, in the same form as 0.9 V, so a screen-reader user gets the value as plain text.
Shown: 13.82 V
